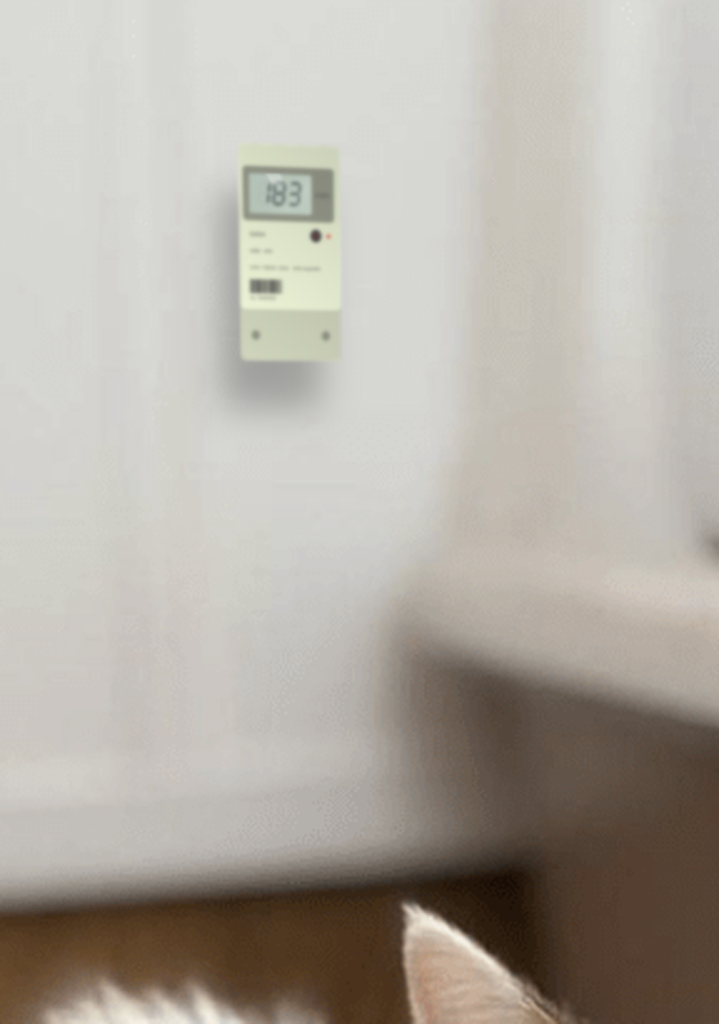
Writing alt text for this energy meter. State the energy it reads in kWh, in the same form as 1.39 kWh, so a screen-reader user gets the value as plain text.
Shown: 183 kWh
